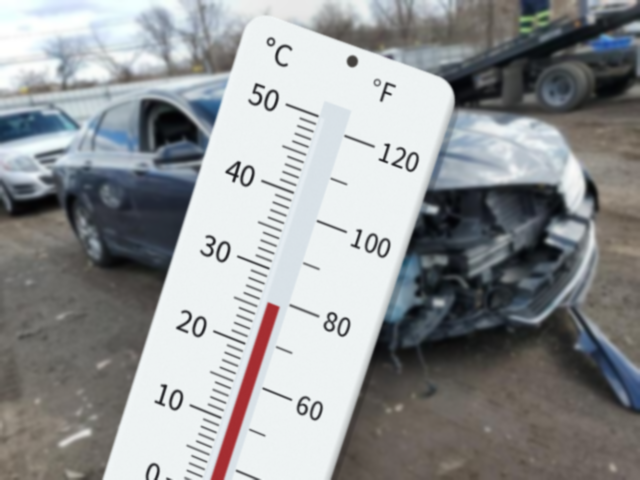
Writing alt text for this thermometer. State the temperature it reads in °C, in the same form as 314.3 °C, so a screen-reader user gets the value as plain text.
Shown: 26 °C
